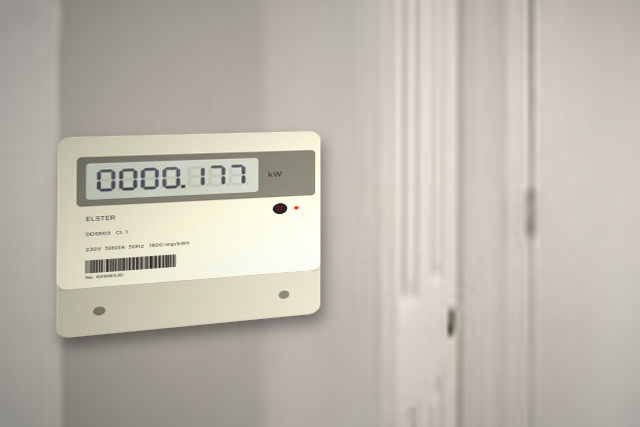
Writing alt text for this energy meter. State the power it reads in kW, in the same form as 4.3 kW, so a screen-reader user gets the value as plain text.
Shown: 0.177 kW
